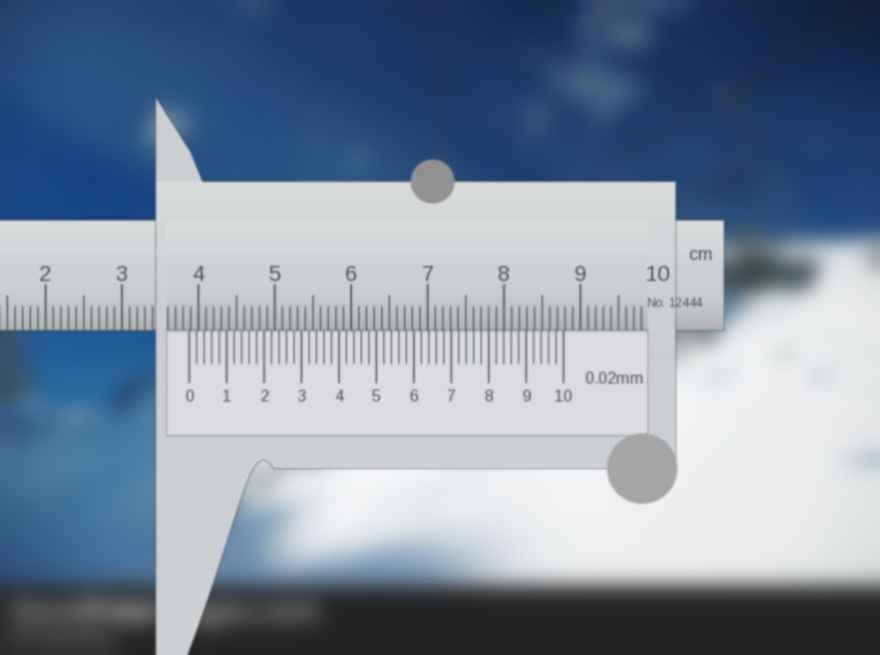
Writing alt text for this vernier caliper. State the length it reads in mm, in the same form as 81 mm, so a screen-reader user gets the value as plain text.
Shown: 38.8 mm
